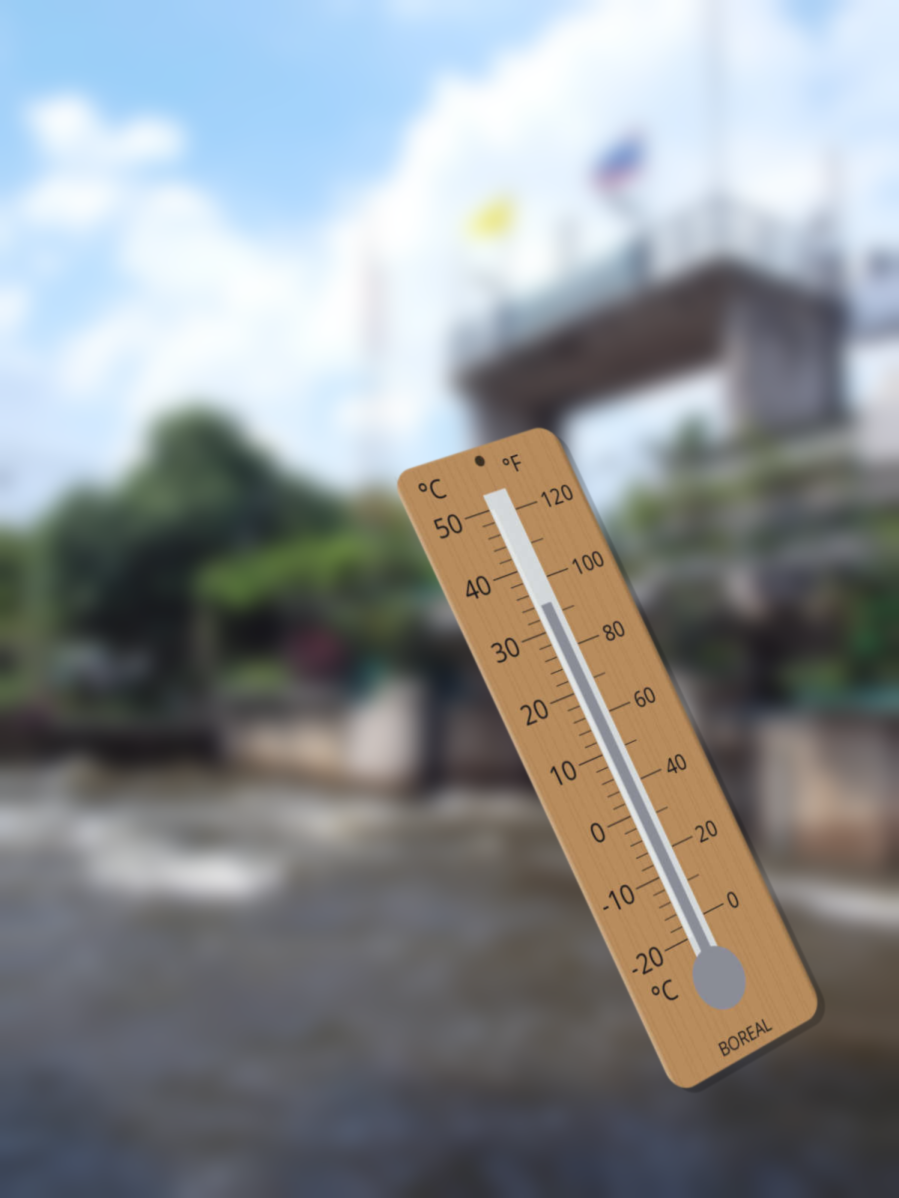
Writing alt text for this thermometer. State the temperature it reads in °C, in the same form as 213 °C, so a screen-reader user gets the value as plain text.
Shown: 34 °C
